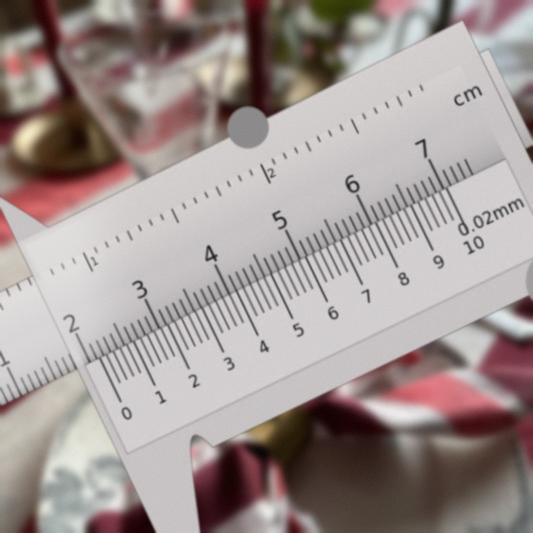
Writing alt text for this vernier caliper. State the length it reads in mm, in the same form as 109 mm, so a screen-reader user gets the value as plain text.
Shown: 21.4 mm
